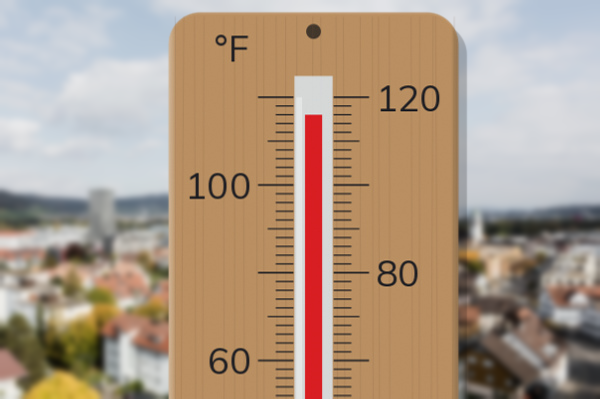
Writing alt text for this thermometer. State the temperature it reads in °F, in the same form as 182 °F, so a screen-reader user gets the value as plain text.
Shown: 116 °F
